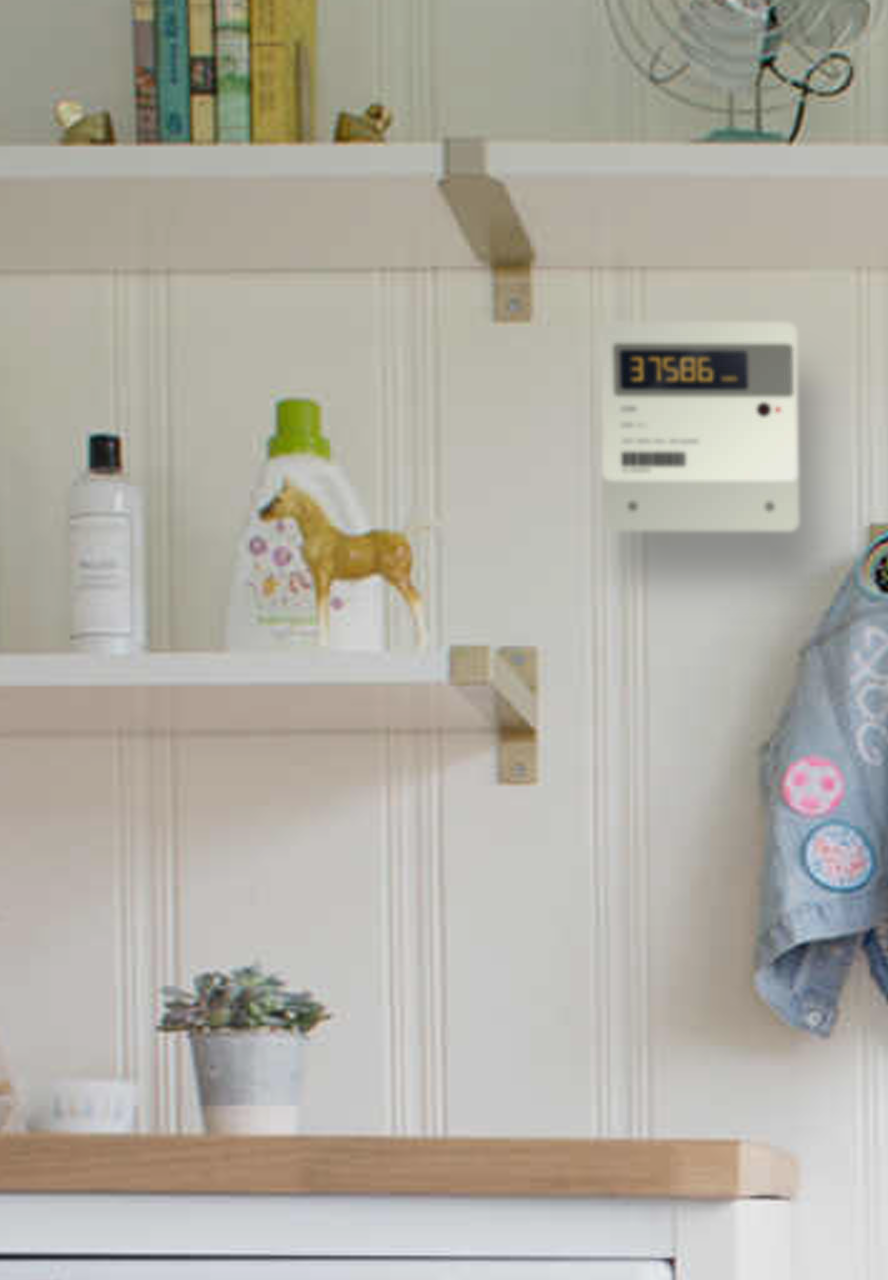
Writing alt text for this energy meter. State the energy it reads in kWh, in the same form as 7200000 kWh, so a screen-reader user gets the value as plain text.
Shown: 37586 kWh
